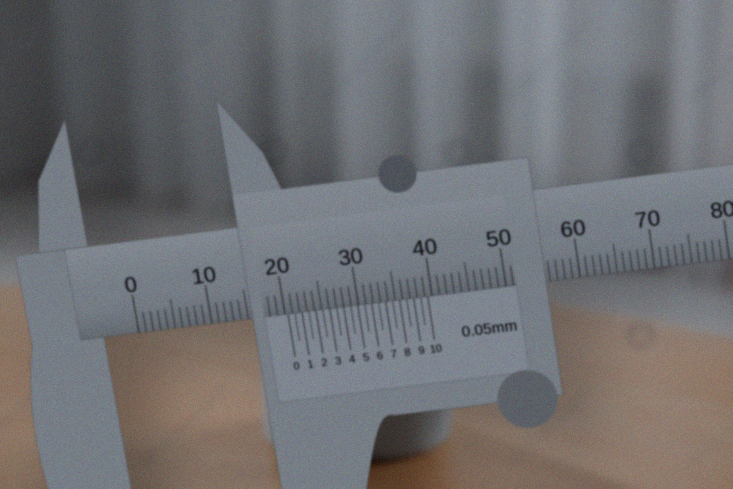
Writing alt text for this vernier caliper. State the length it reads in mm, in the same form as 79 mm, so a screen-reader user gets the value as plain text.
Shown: 20.4 mm
